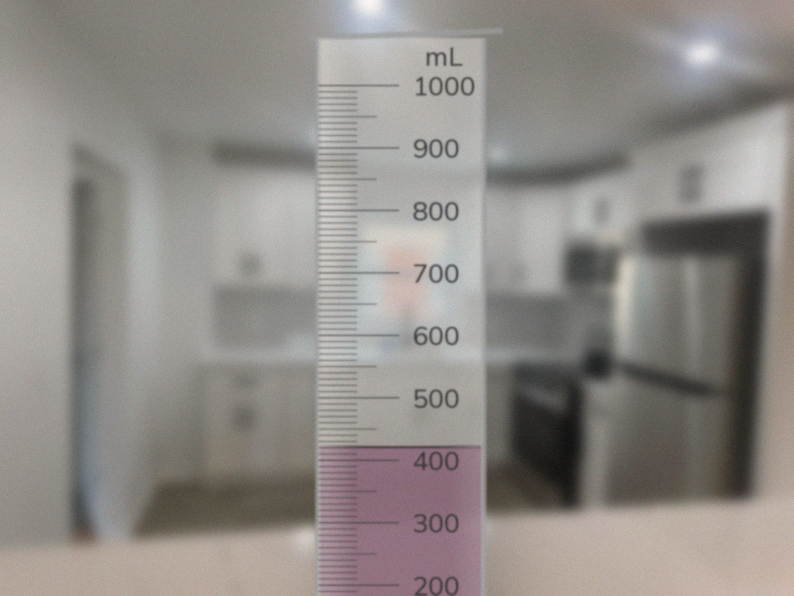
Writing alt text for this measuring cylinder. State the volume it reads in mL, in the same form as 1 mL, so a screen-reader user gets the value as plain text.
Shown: 420 mL
